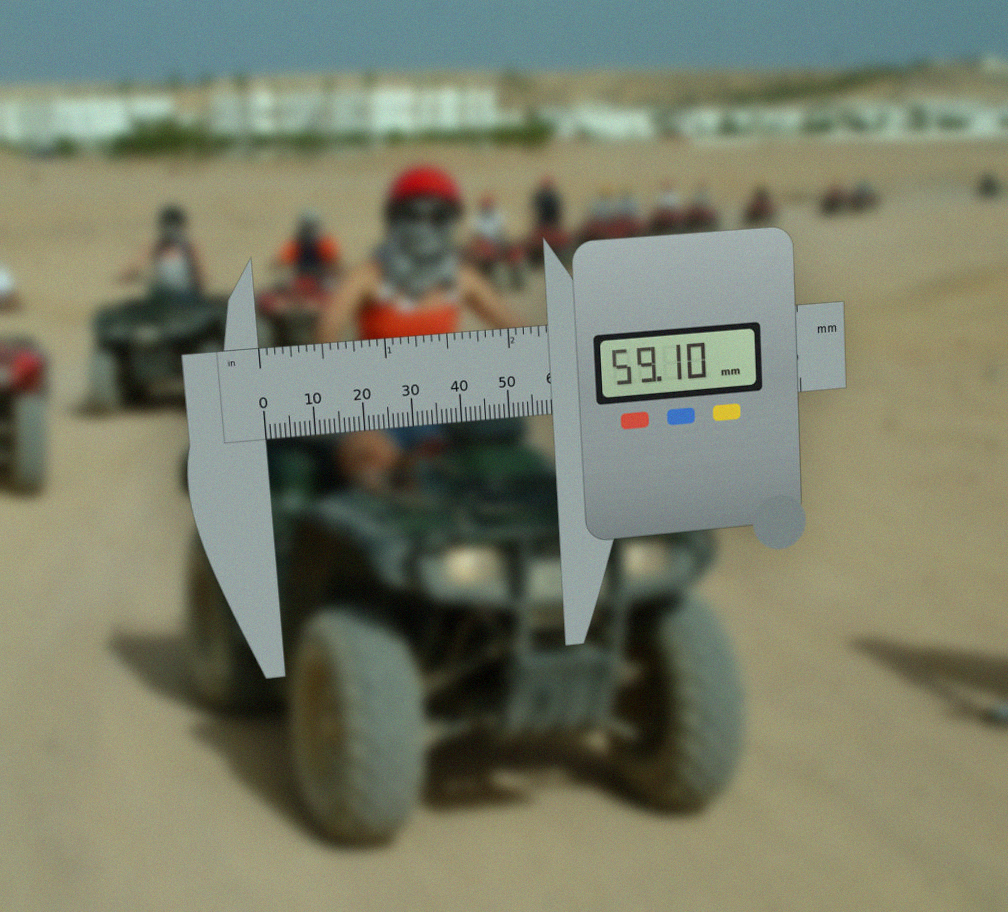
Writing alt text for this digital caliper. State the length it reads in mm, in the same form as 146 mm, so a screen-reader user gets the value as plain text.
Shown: 59.10 mm
